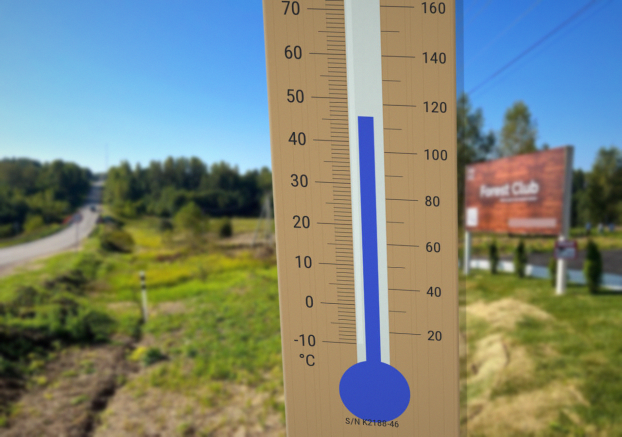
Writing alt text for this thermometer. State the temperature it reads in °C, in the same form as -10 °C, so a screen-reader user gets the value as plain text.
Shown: 46 °C
